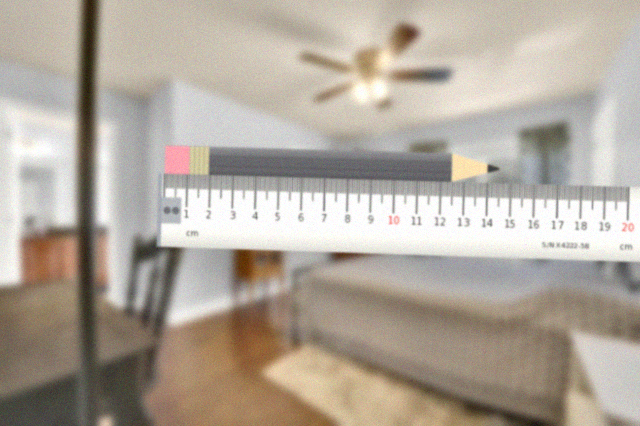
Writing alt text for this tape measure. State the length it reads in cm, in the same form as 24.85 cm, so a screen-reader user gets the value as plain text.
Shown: 14.5 cm
